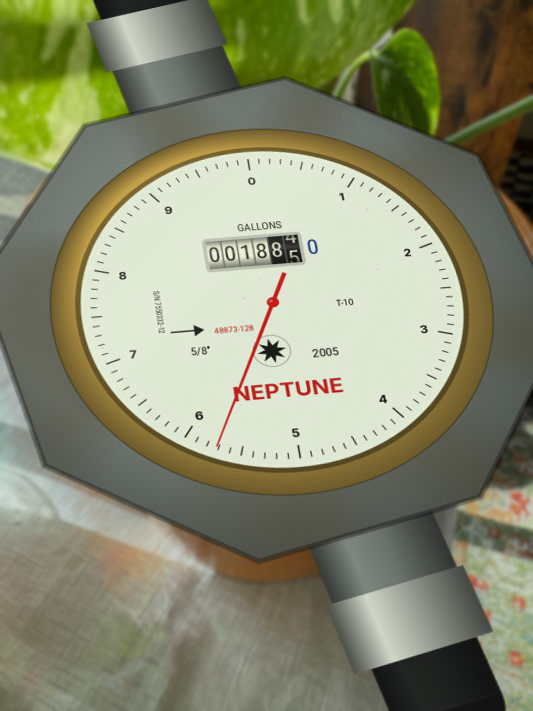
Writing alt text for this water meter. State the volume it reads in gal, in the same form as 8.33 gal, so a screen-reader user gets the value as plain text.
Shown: 18845.7 gal
